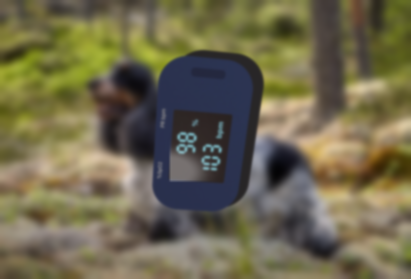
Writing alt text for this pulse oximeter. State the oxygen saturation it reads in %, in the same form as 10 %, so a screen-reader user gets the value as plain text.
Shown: 98 %
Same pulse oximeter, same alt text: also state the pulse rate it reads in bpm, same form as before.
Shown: 103 bpm
